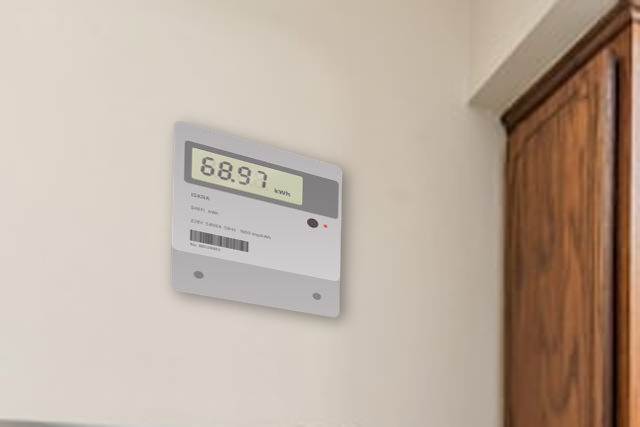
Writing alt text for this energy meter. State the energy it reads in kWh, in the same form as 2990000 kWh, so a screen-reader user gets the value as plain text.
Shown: 68.97 kWh
